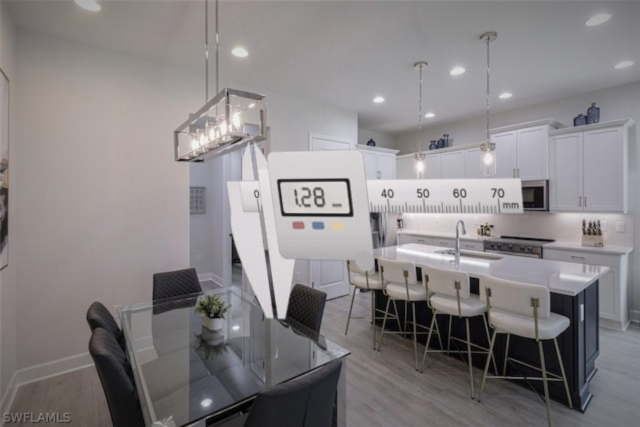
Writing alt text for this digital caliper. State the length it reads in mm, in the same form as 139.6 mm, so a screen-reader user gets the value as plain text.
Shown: 1.28 mm
